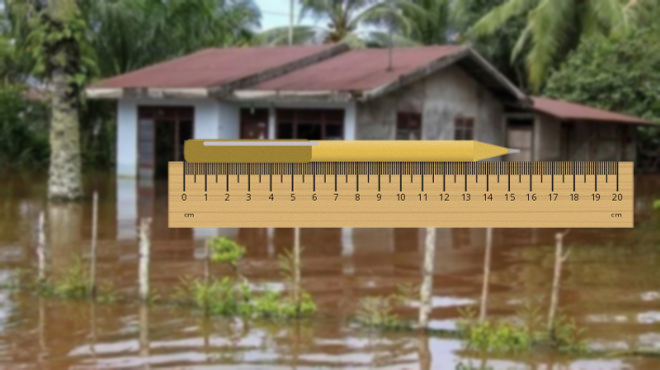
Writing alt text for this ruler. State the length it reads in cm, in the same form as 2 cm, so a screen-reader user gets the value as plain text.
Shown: 15.5 cm
